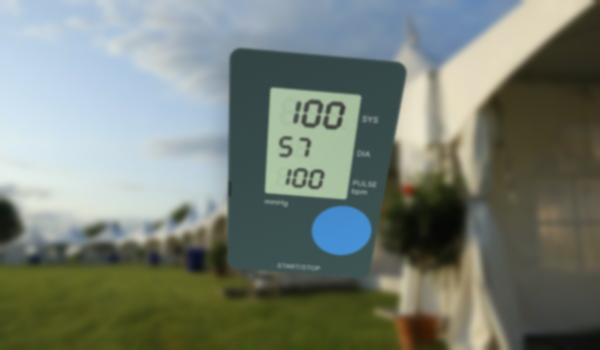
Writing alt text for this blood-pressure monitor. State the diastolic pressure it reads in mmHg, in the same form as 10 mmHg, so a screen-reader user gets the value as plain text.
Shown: 57 mmHg
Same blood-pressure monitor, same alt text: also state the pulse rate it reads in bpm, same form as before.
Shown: 100 bpm
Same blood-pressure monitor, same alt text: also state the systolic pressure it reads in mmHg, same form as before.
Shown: 100 mmHg
